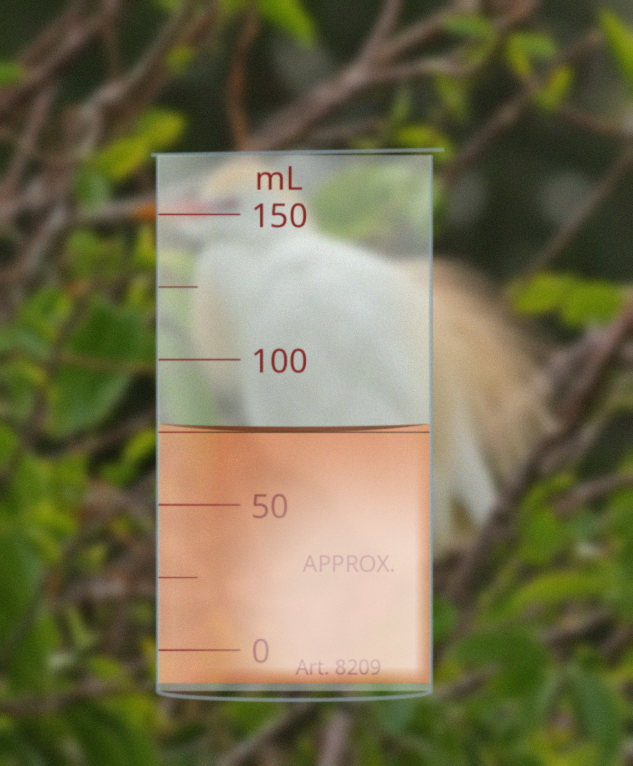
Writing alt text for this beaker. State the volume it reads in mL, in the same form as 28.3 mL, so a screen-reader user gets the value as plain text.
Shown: 75 mL
